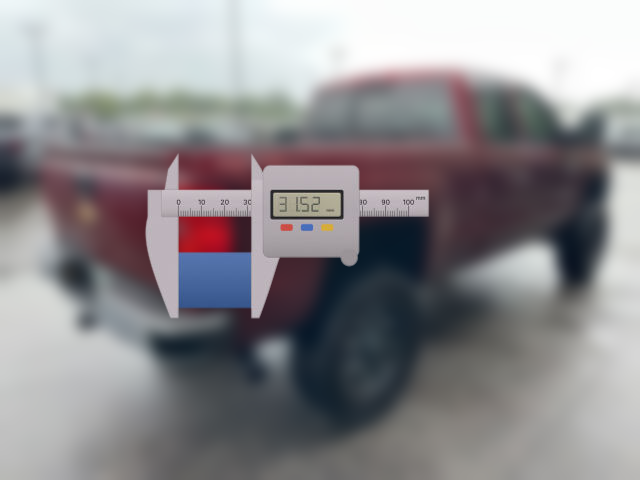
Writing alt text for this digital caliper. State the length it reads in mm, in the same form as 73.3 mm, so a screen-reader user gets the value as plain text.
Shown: 31.52 mm
